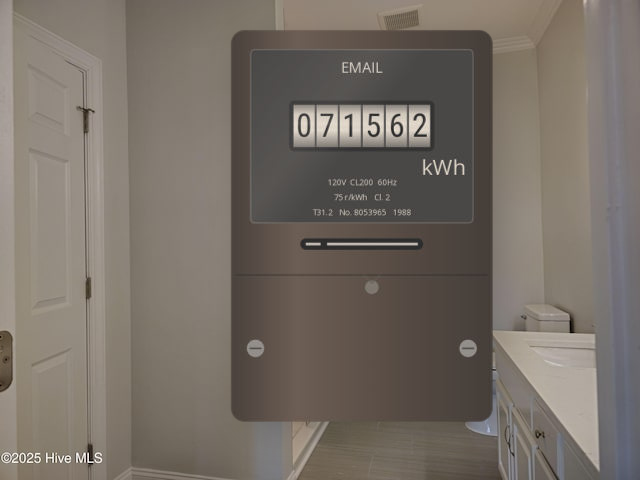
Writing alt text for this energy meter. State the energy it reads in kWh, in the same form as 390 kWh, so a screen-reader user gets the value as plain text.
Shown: 71562 kWh
